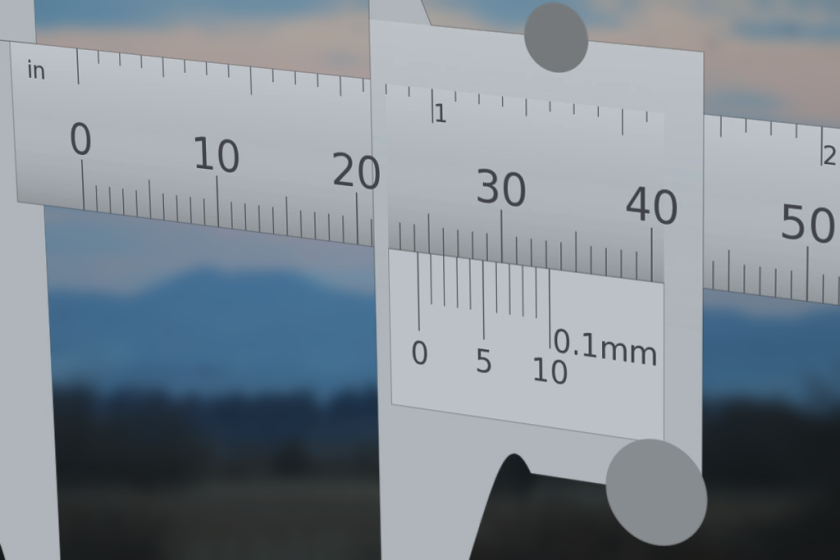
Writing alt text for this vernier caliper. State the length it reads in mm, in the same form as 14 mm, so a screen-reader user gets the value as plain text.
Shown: 24.2 mm
